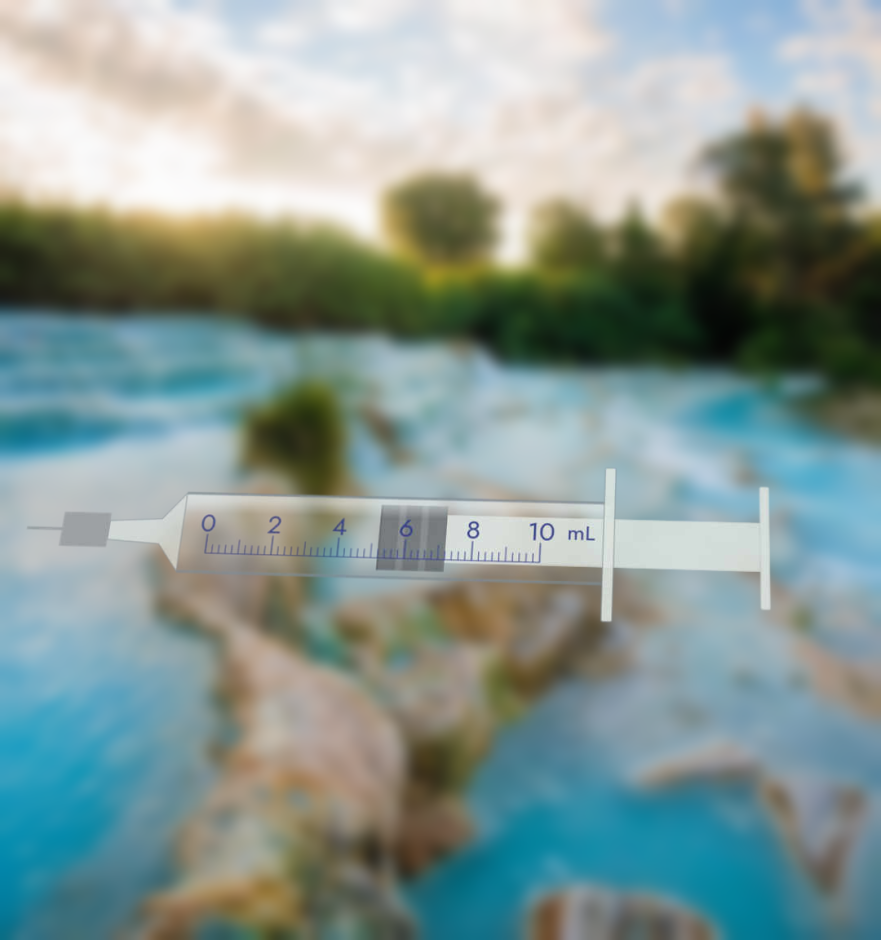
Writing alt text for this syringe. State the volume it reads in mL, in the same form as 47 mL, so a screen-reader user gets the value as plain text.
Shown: 5.2 mL
